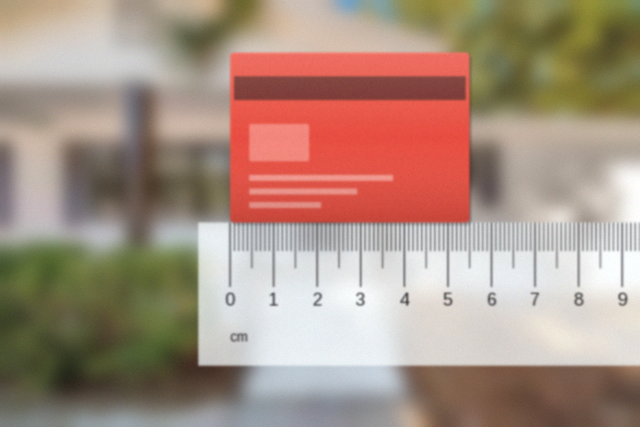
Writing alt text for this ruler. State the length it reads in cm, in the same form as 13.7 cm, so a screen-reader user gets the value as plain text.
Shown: 5.5 cm
